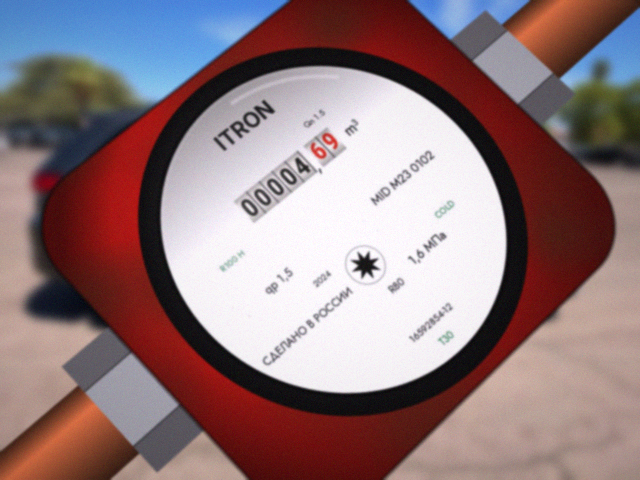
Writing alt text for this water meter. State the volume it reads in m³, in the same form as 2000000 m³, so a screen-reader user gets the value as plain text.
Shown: 4.69 m³
